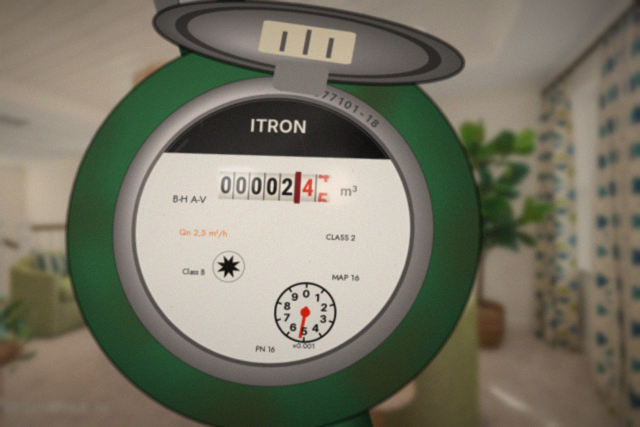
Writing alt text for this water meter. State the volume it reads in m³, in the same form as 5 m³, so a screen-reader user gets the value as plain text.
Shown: 2.445 m³
